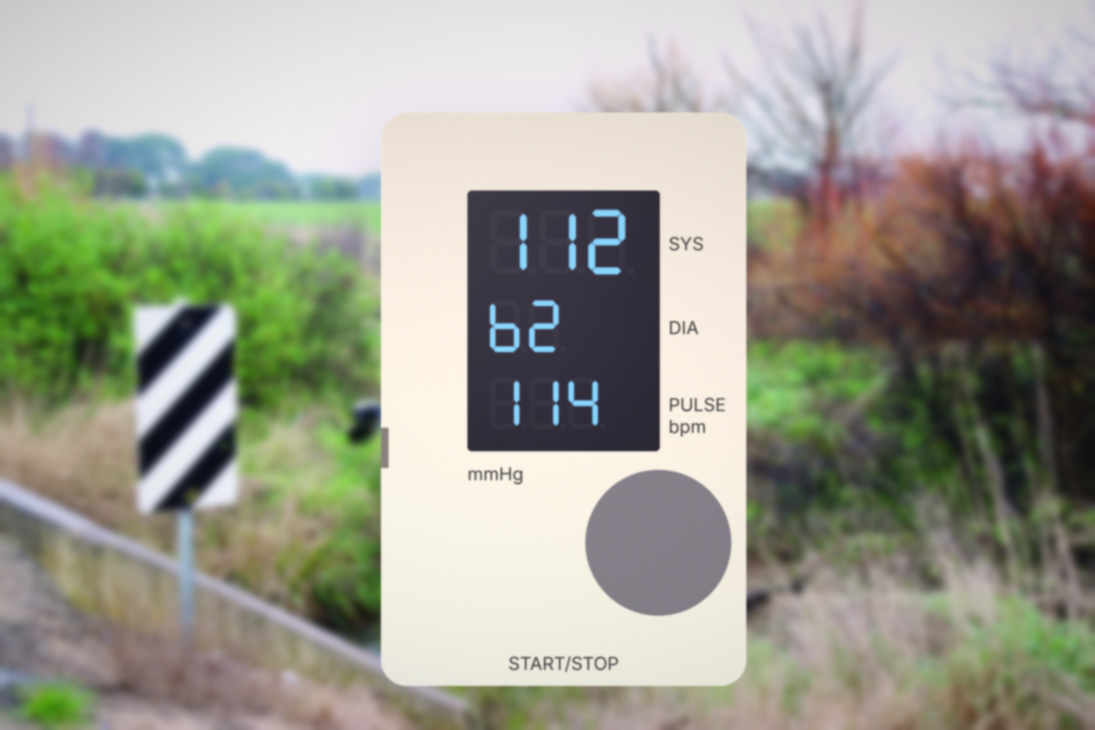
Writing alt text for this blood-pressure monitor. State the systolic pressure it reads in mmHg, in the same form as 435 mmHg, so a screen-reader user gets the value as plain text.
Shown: 112 mmHg
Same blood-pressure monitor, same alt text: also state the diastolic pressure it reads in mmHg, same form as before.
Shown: 62 mmHg
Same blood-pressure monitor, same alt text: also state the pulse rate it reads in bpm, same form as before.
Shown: 114 bpm
